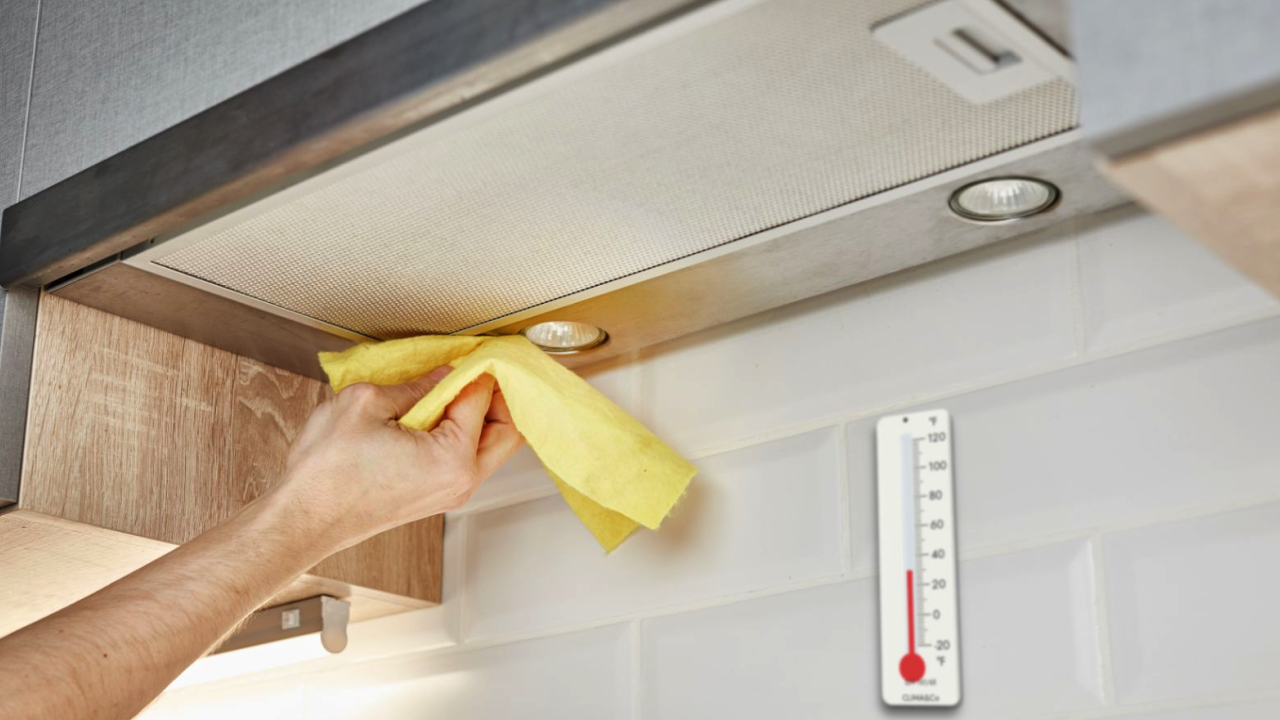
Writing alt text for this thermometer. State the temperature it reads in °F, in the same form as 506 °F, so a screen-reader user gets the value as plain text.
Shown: 30 °F
